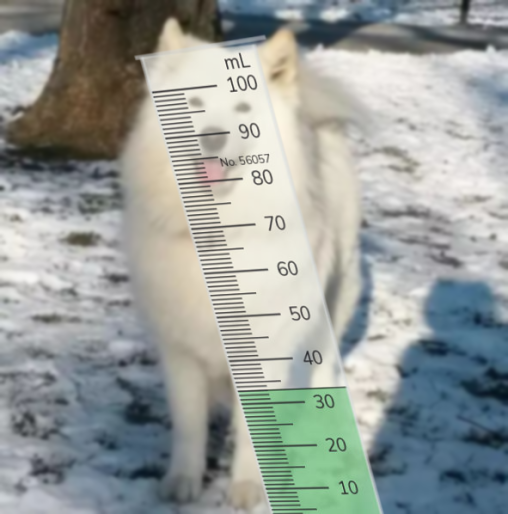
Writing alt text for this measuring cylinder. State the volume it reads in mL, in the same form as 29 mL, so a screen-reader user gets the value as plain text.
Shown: 33 mL
